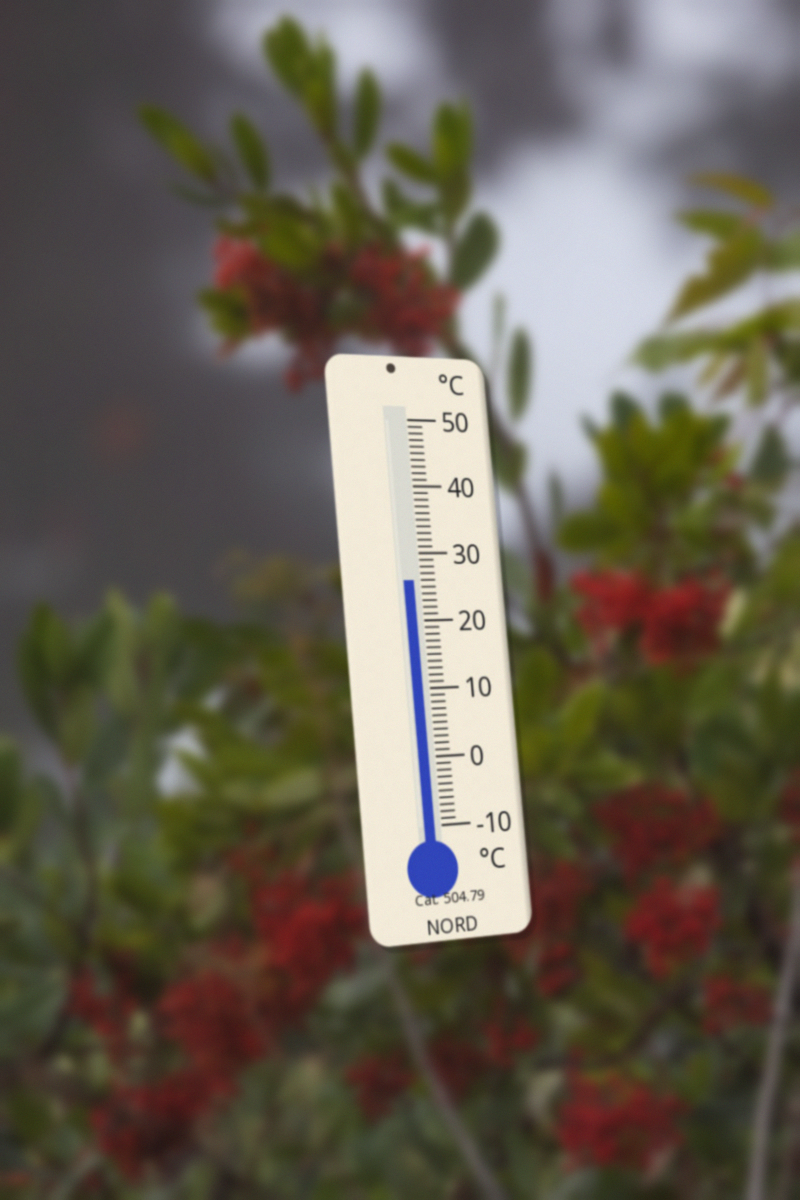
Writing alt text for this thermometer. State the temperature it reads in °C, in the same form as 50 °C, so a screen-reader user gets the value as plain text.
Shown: 26 °C
